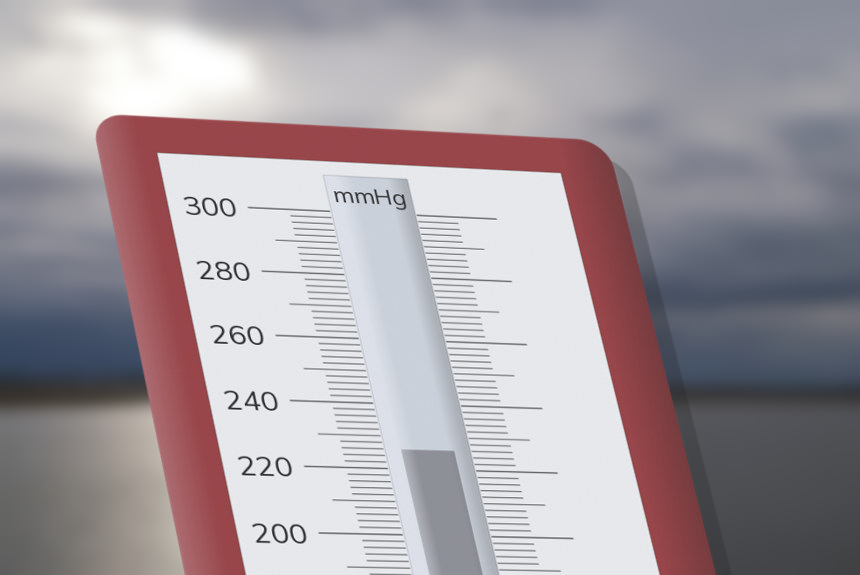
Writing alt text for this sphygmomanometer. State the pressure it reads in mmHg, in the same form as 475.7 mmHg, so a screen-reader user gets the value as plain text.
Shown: 226 mmHg
